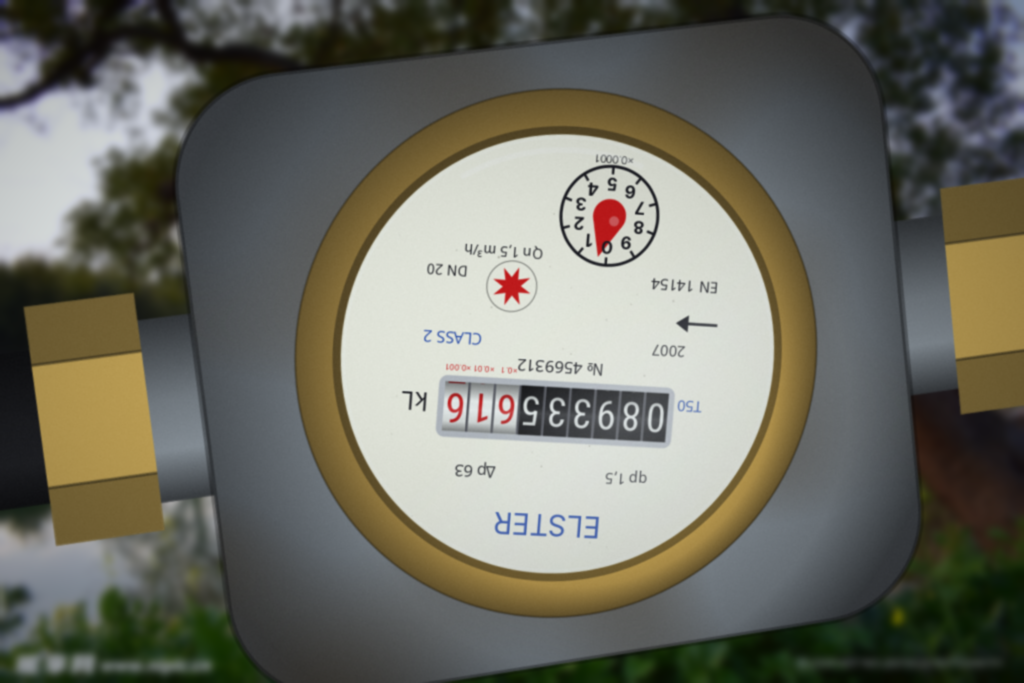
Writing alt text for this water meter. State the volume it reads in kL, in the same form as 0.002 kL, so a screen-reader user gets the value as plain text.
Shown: 89335.6160 kL
